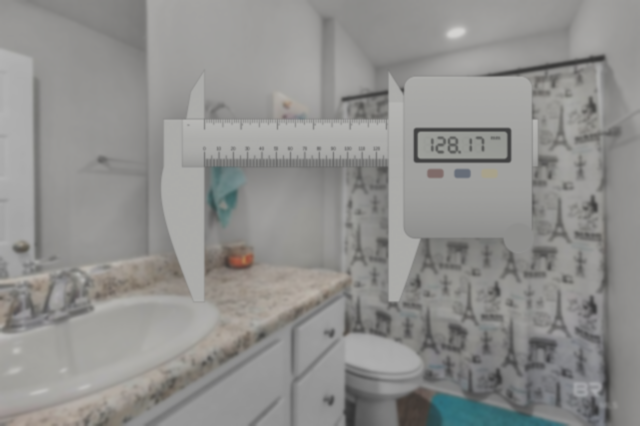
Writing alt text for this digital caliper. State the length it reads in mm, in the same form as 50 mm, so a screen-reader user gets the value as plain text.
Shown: 128.17 mm
